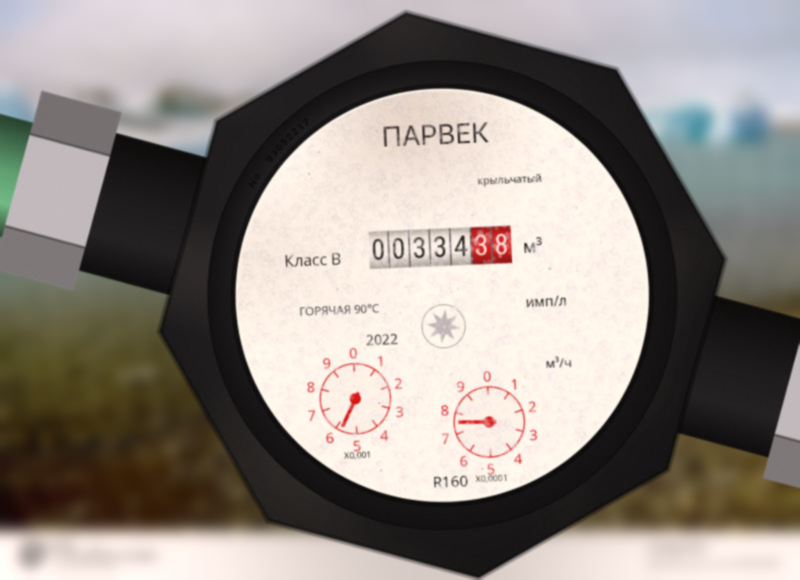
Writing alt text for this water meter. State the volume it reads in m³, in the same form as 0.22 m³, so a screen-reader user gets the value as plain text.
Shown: 334.3857 m³
